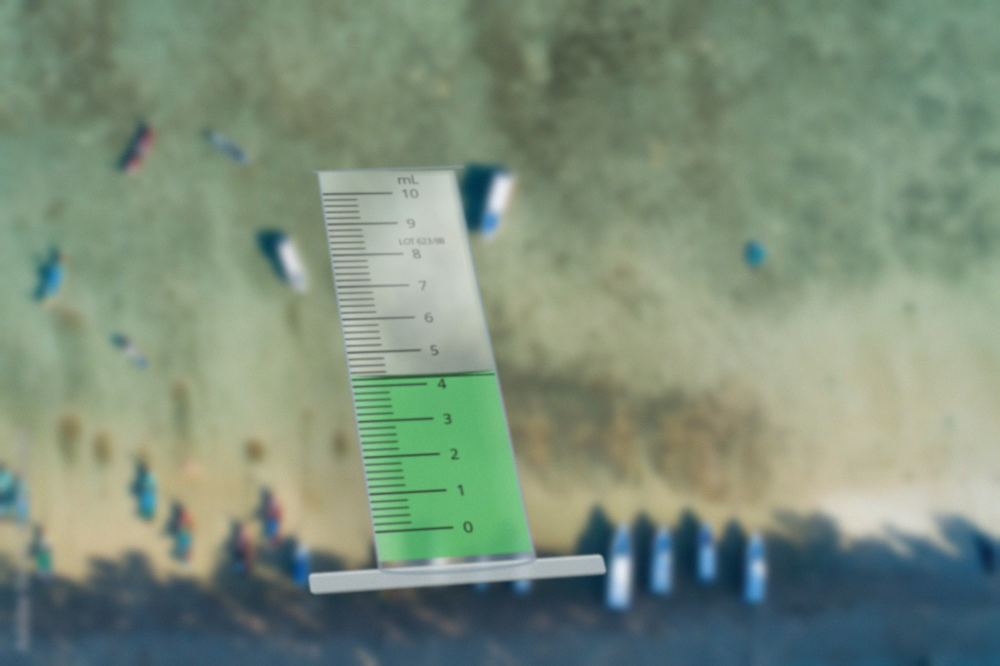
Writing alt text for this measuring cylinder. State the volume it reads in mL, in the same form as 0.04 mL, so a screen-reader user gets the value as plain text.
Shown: 4.2 mL
